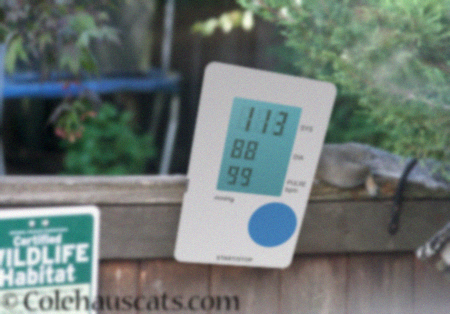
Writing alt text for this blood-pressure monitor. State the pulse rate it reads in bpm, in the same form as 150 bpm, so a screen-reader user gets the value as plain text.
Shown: 99 bpm
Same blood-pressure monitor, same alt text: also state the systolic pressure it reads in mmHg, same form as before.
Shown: 113 mmHg
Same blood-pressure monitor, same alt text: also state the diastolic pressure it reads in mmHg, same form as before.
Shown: 88 mmHg
